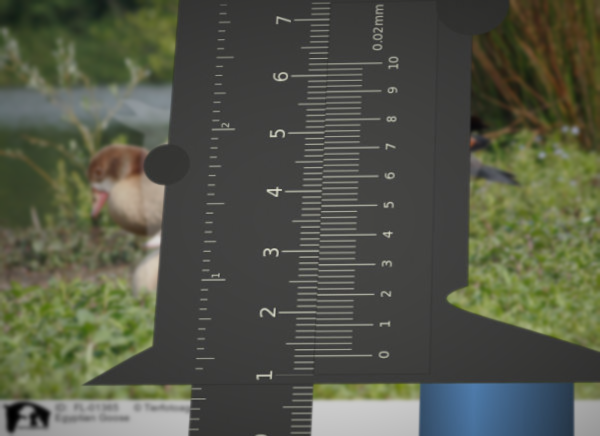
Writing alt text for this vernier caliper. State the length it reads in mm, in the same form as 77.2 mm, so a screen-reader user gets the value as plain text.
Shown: 13.0 mm
